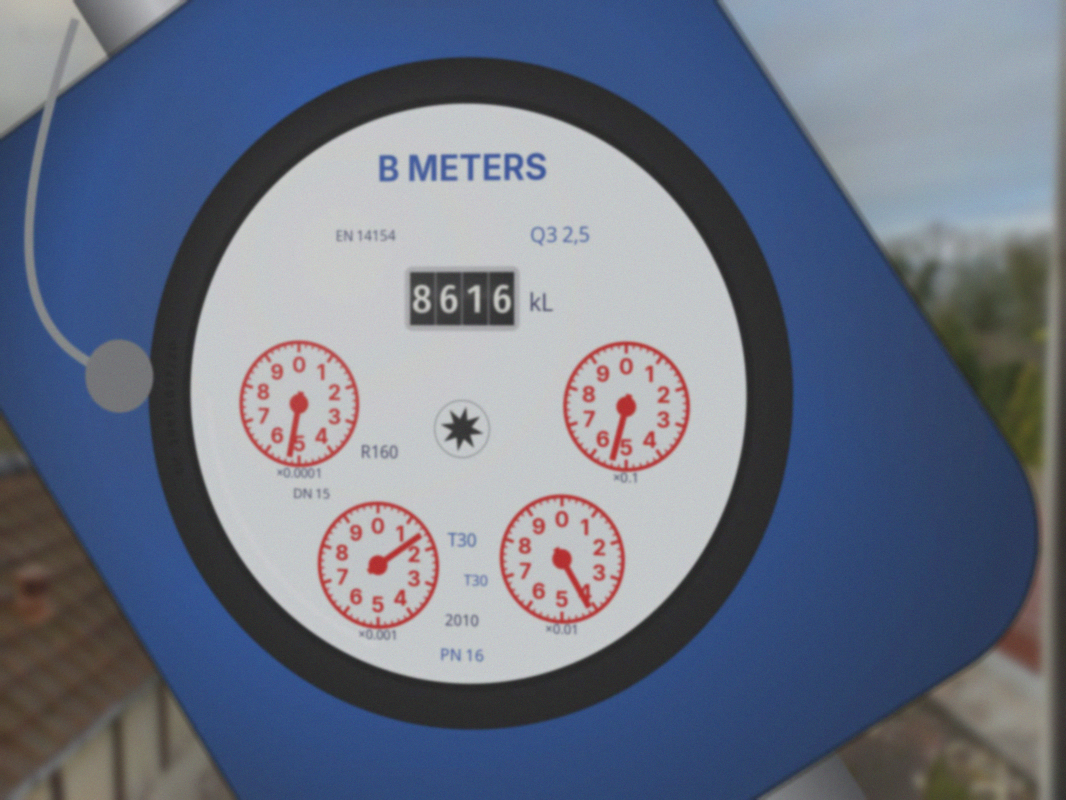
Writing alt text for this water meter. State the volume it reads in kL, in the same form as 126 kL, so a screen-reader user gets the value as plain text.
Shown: 8616.5415 kL
